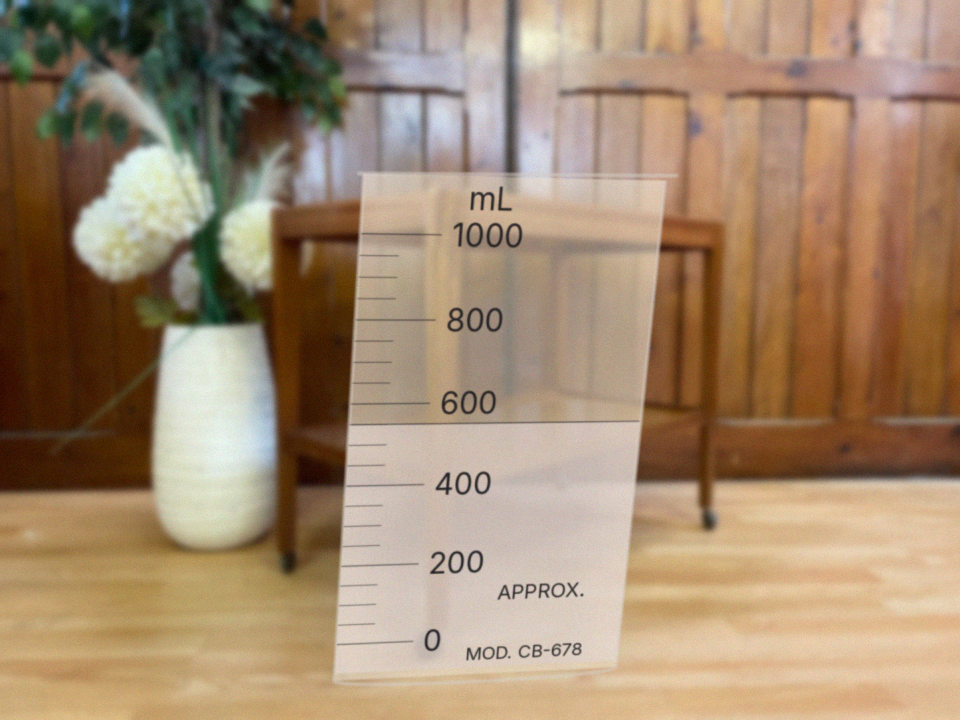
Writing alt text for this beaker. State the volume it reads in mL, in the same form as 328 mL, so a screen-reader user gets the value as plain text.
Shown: 550 mL
